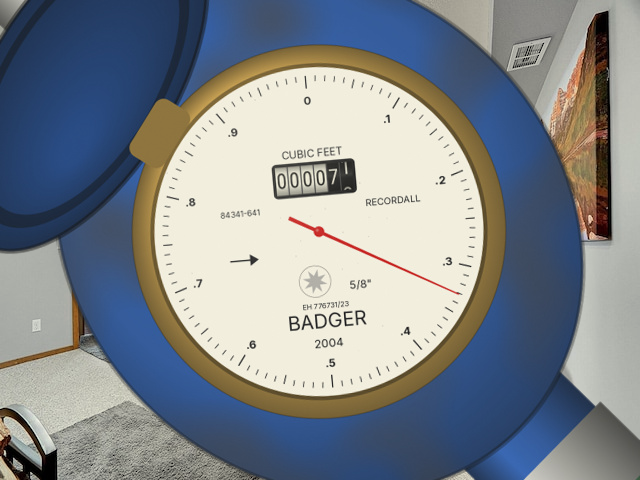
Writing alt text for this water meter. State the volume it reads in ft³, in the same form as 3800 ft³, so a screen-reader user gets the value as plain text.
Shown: 71.33 ft³
